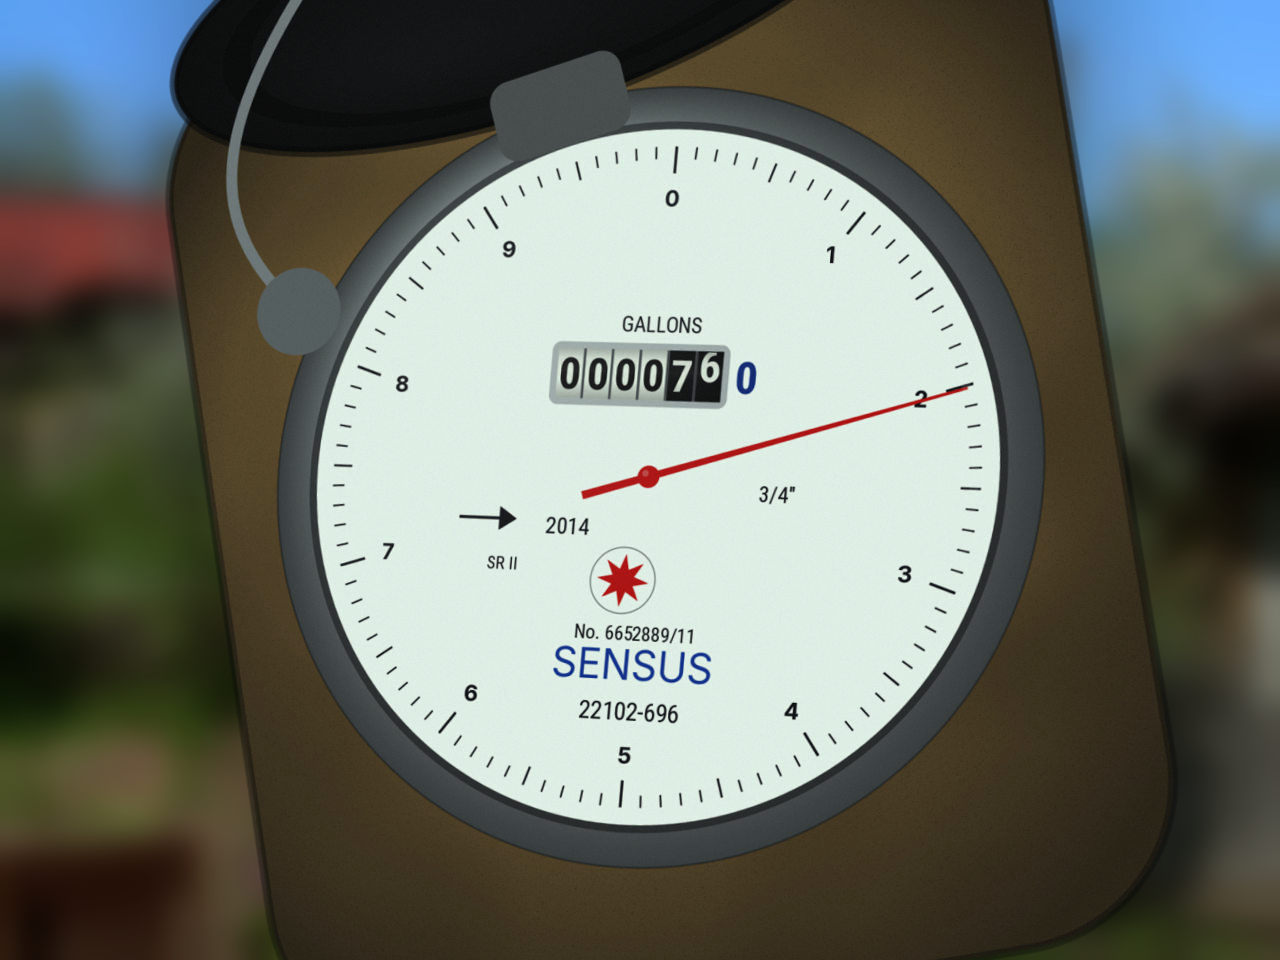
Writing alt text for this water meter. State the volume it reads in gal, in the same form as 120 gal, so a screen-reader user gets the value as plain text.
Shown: 762.0 gal
